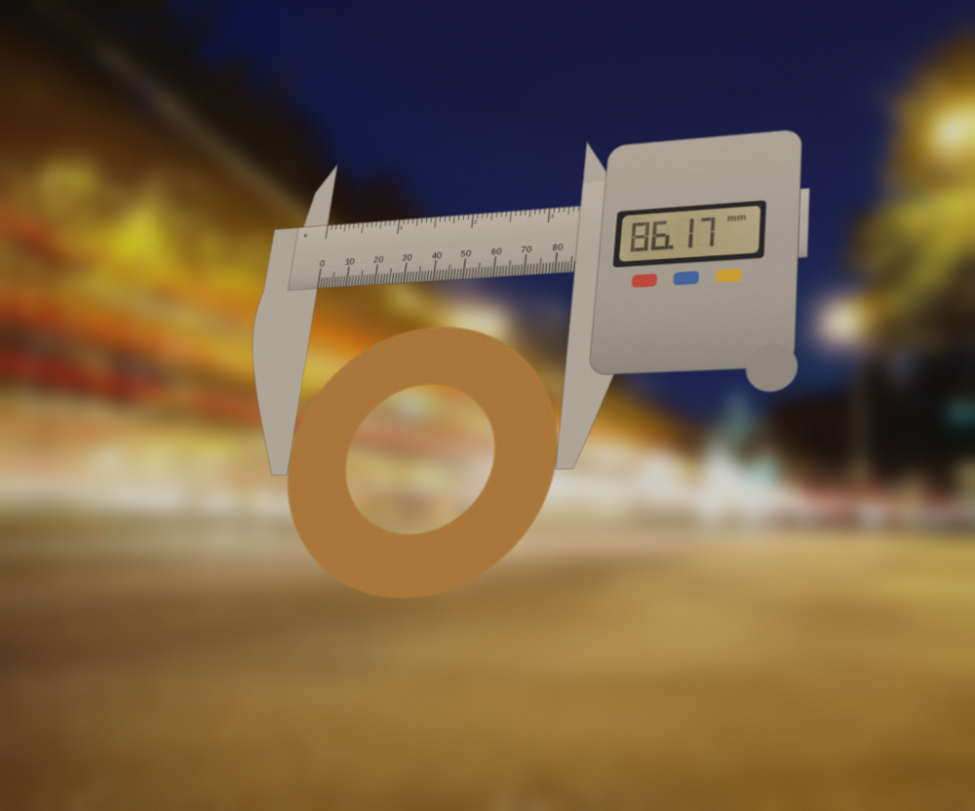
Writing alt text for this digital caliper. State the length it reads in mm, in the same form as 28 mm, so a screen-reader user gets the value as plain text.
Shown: 86.17 mm
